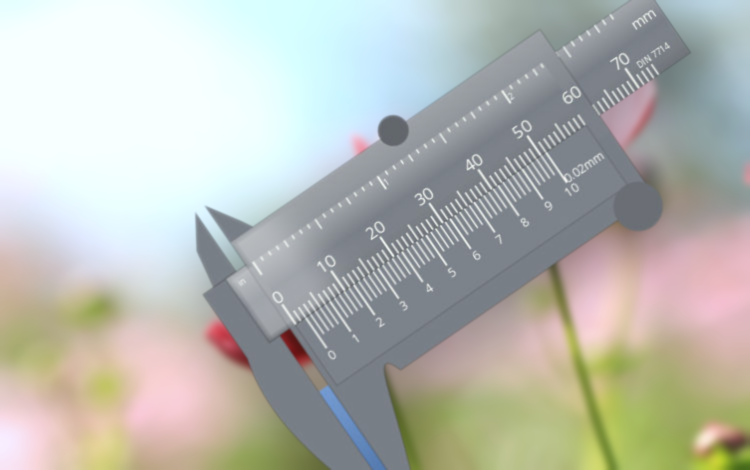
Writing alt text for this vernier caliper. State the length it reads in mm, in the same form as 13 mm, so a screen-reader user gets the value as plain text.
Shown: 2.0 mm
